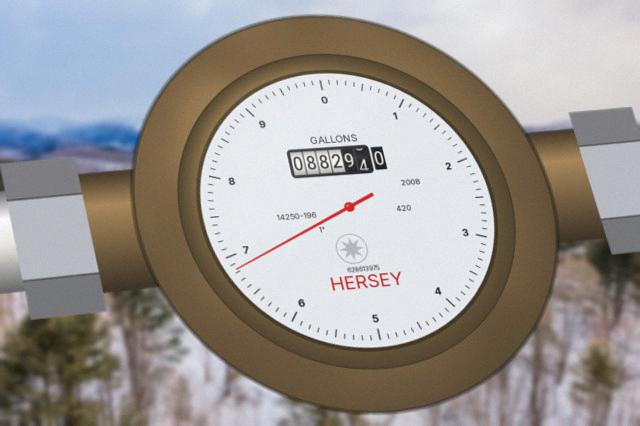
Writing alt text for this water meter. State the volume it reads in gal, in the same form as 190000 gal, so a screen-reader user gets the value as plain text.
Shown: 882936.8 gal
